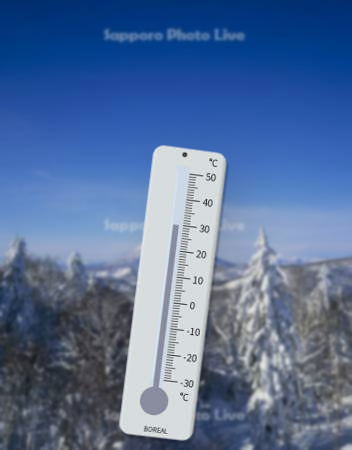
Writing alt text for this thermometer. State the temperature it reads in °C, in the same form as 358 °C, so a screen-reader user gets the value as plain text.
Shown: 30 °C
